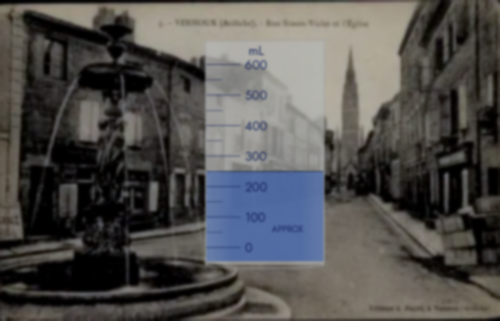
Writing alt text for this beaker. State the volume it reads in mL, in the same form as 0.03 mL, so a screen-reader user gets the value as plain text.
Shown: 250 mL
